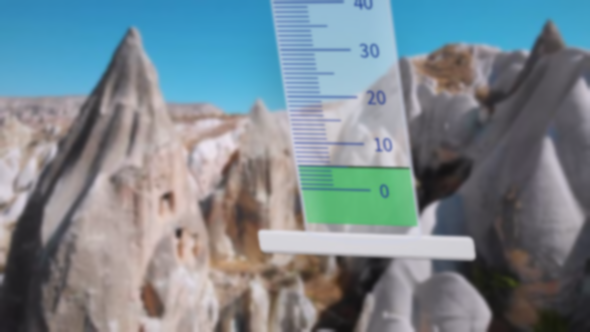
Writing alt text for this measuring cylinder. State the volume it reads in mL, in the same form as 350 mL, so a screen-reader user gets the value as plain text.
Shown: 5 mL
